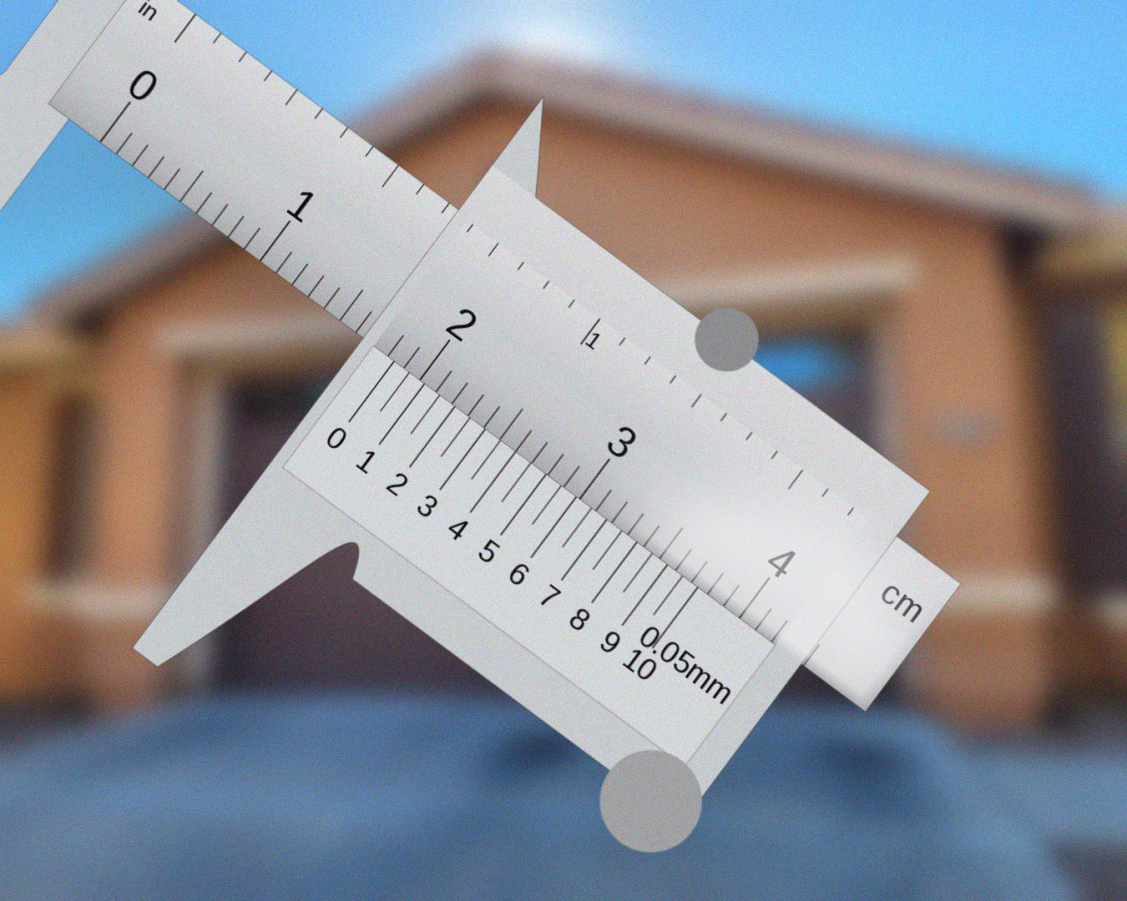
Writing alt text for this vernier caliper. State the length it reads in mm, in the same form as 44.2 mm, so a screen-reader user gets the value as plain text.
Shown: 18.4 mm
